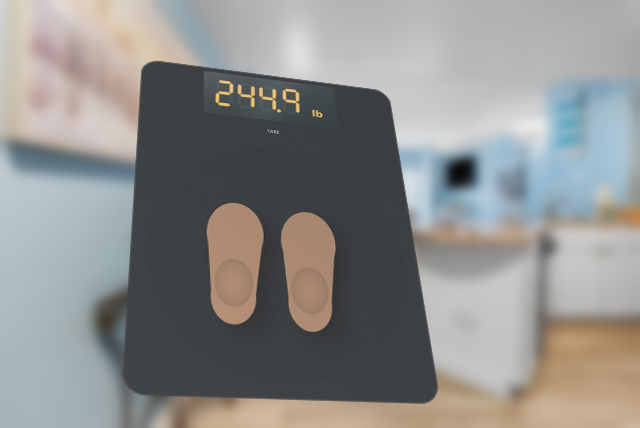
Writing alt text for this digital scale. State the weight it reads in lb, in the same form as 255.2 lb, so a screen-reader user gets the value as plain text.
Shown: 244.9 lb
